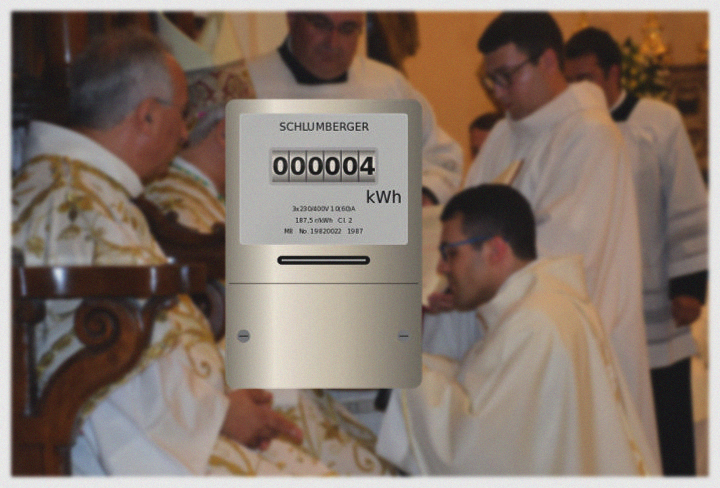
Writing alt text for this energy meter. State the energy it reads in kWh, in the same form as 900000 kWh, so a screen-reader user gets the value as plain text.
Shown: 4 kWh
